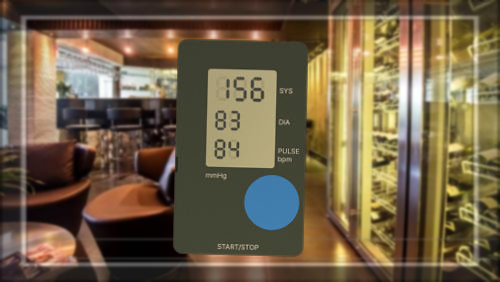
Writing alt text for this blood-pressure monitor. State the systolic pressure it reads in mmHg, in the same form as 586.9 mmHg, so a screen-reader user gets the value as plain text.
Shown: 156 mmHg
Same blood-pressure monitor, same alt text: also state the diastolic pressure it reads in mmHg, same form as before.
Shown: 83 mmHg
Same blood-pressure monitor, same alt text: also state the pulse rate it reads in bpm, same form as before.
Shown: 84 bpm
